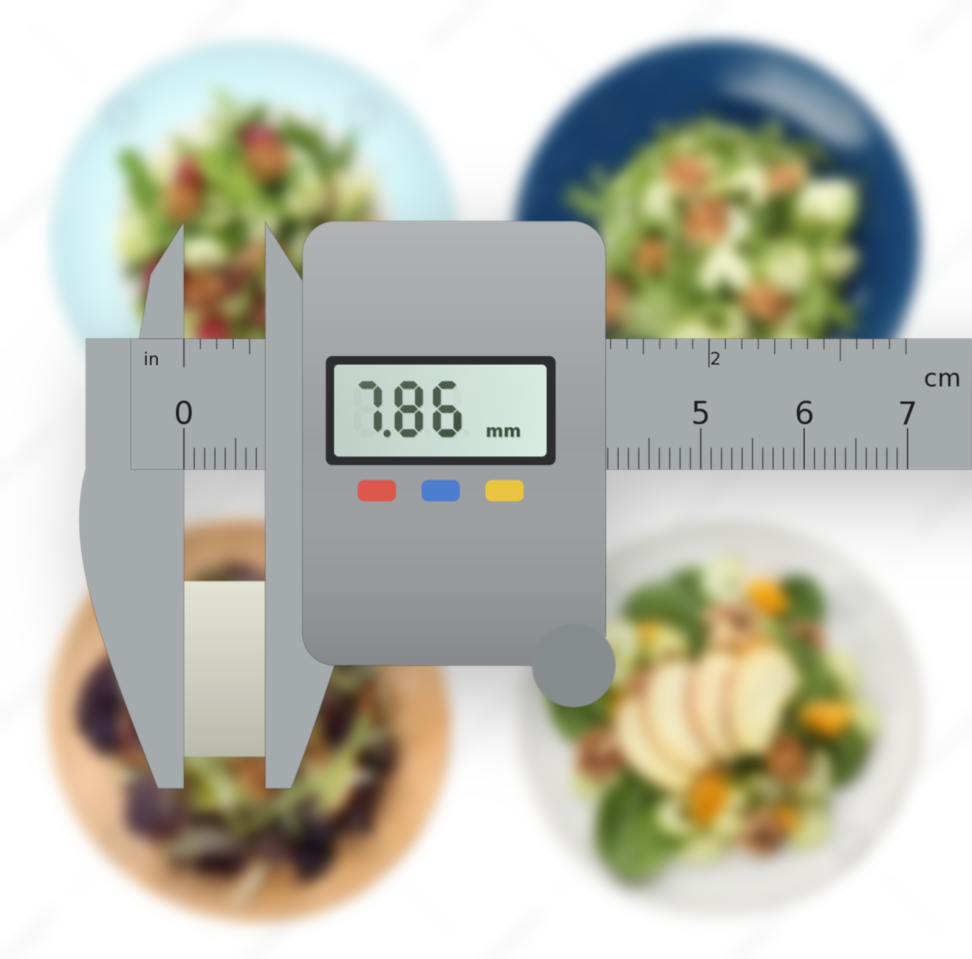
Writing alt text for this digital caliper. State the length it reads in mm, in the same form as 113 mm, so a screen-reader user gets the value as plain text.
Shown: 7.86 mm
